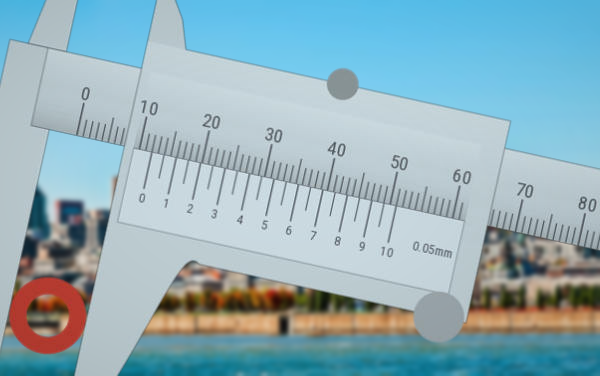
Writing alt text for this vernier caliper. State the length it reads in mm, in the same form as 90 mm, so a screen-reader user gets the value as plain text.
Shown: 12.0 mm
